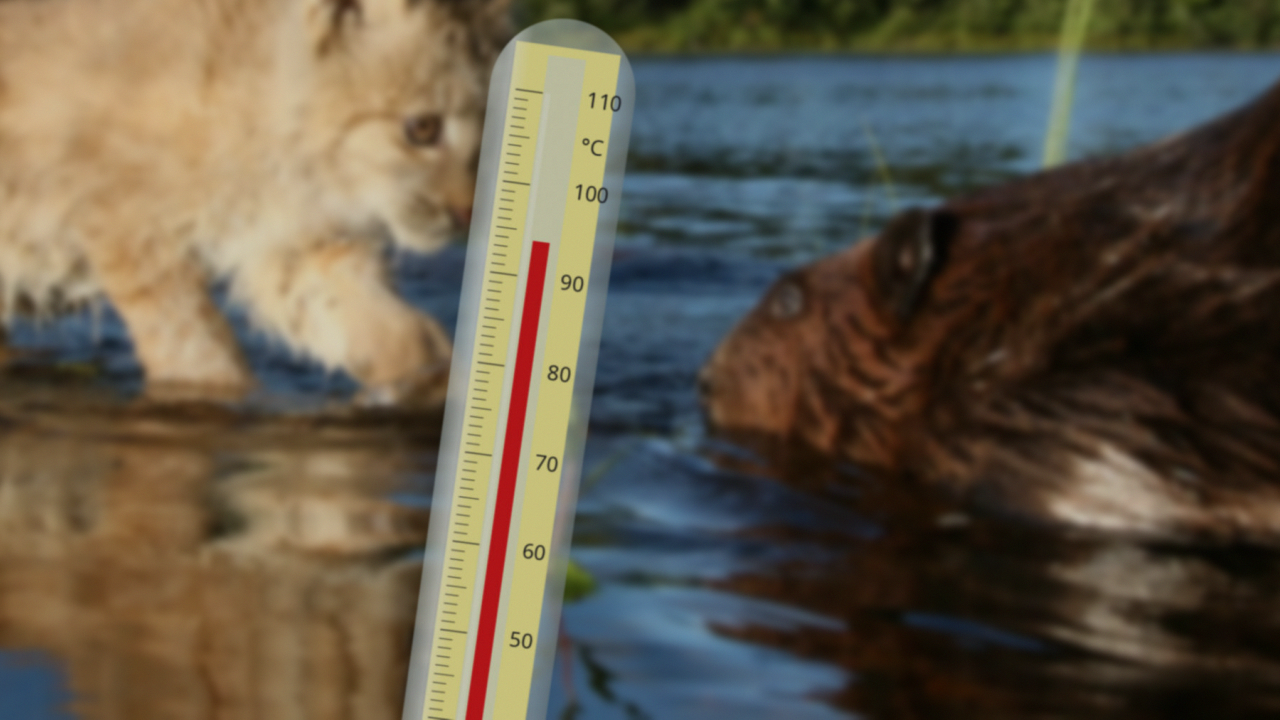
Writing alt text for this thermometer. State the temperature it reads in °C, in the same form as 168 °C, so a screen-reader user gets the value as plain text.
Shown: 94 °C
